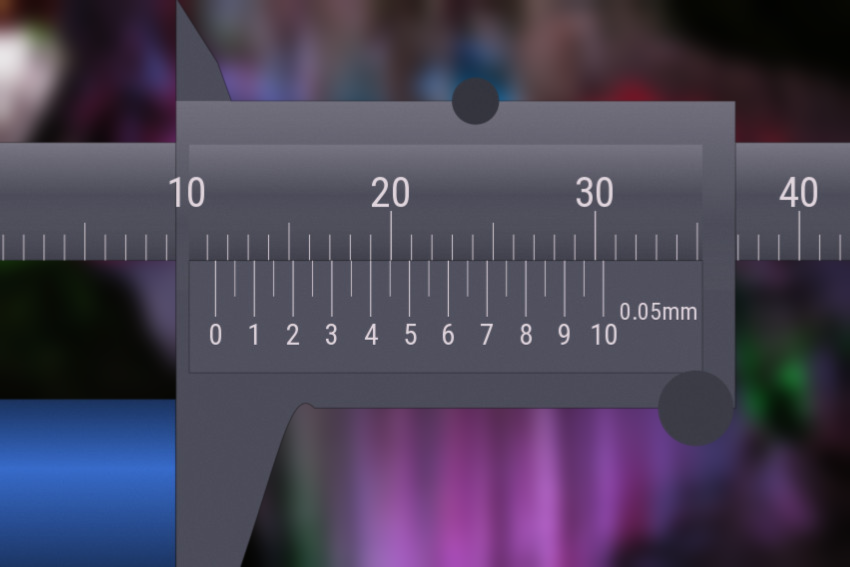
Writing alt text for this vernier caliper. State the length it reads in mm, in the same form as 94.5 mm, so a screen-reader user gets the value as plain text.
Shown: 11.4 mm
